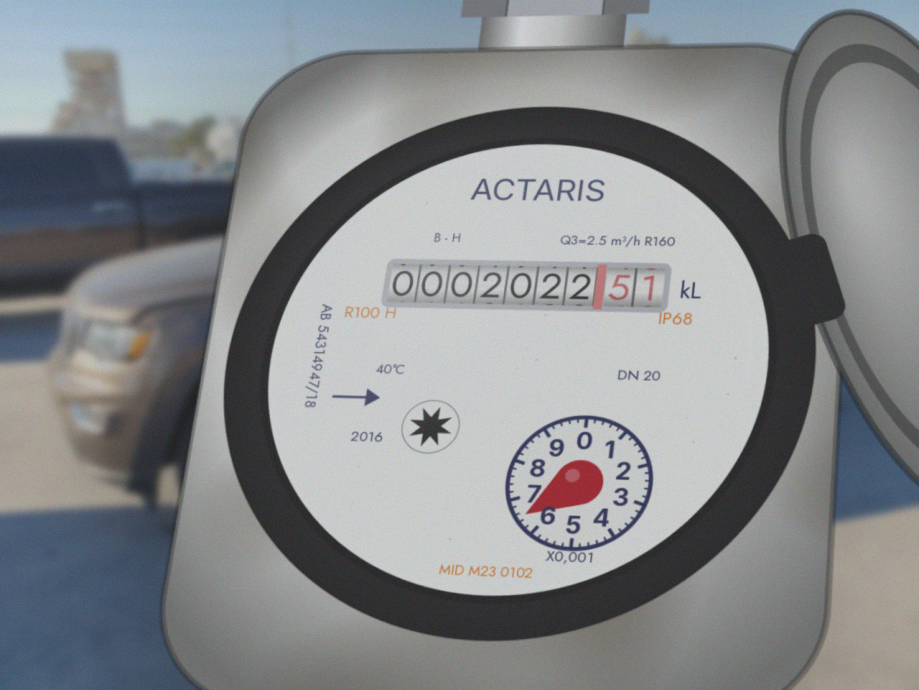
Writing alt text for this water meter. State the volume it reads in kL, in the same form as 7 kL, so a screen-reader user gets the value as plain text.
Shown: 2022.516 kL
